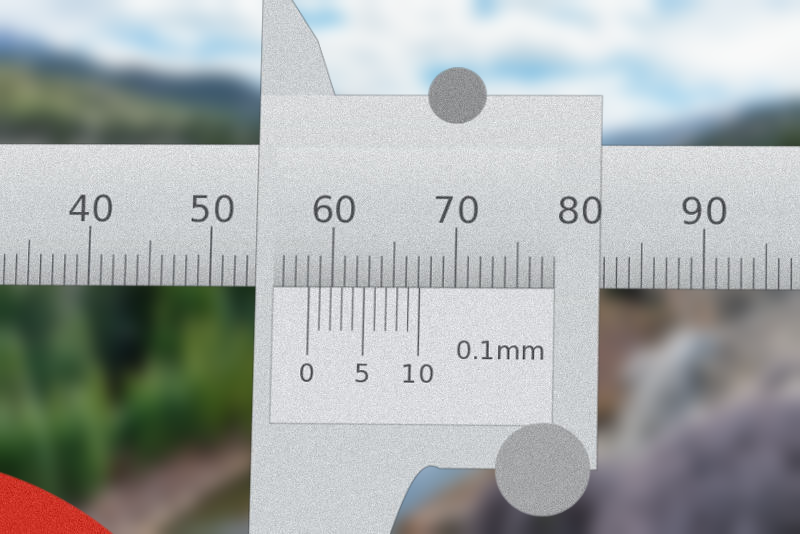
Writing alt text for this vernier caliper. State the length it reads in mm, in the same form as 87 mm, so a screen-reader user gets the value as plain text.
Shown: 58.1 mm
